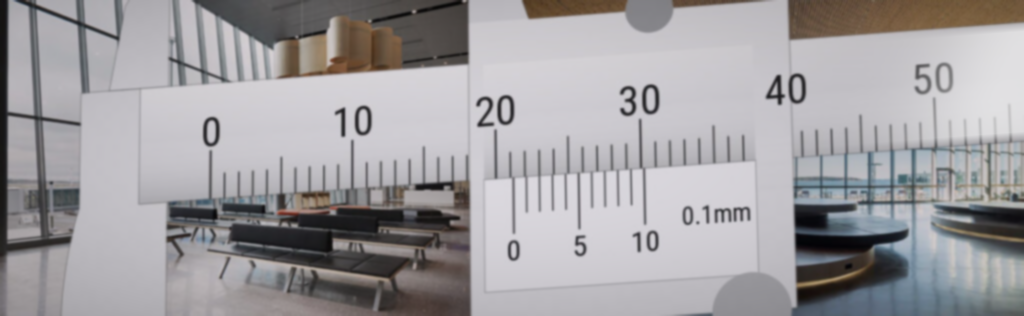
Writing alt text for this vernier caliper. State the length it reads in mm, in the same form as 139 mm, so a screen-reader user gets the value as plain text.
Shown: 21.2 mm
